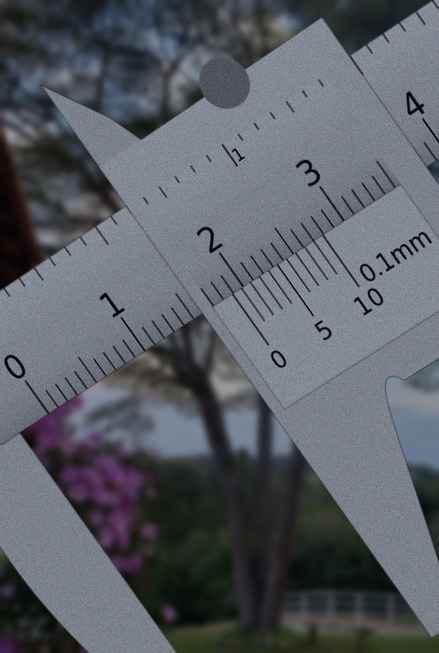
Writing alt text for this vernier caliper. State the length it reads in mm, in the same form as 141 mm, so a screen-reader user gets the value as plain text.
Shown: 18.9 mm
